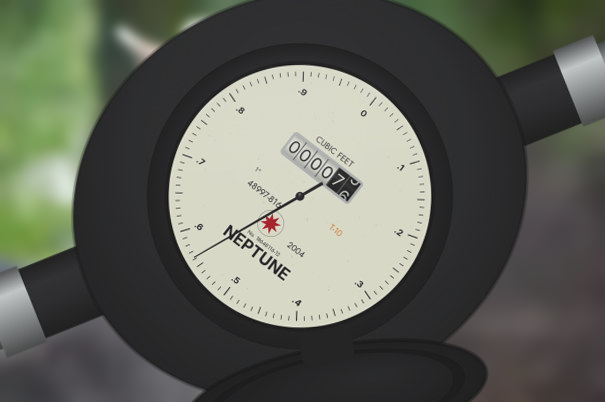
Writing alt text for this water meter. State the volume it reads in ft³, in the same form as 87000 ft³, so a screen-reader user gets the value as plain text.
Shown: 75.56 ft³
